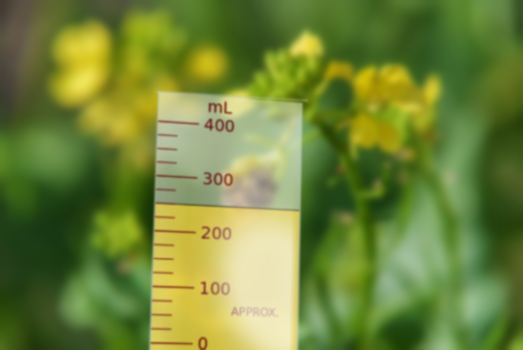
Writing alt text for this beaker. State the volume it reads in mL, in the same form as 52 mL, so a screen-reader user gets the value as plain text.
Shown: 250 mL
